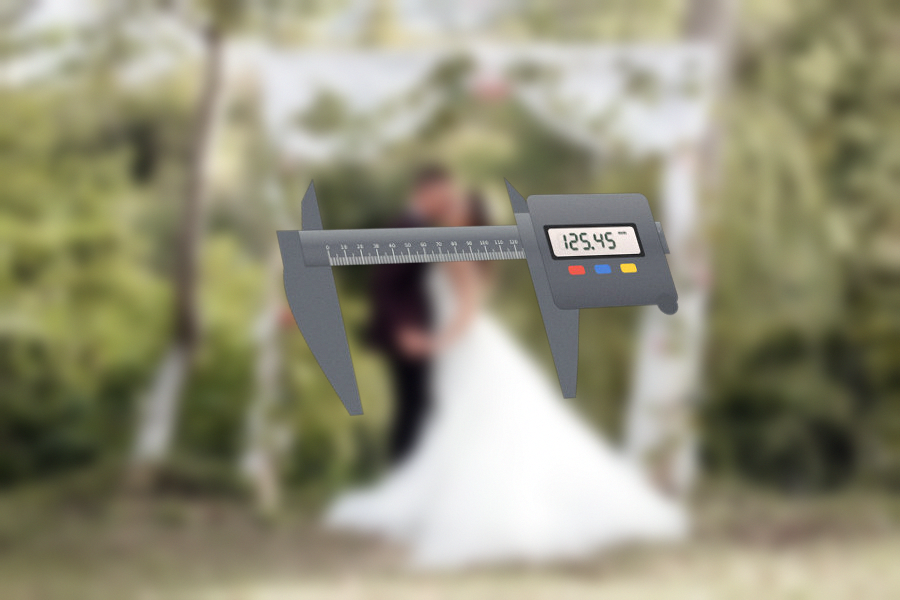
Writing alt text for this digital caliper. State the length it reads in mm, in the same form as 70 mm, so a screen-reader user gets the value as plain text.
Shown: 125.45 mm
